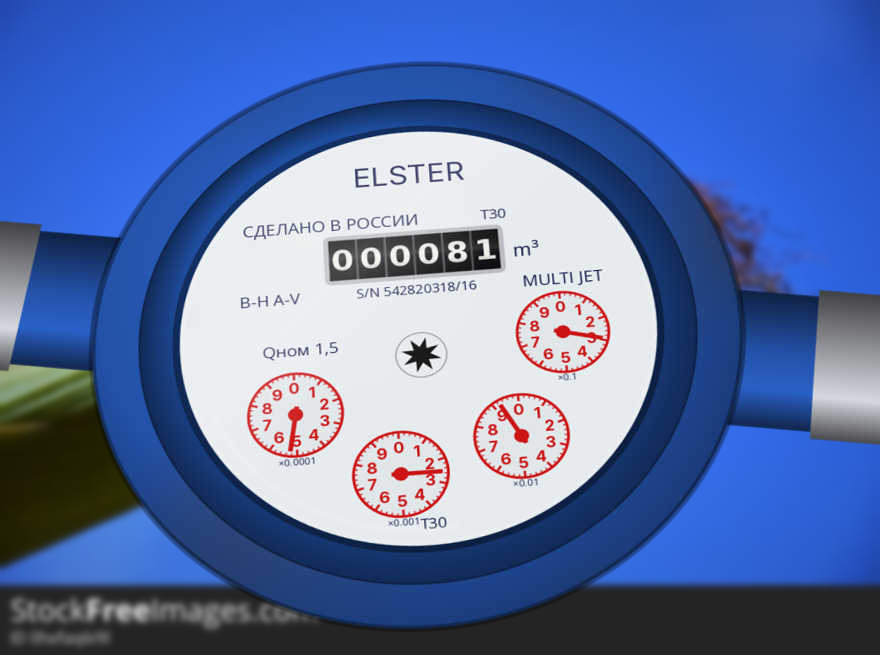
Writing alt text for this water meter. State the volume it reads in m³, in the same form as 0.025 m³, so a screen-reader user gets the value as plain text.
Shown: 81.2925 m³
